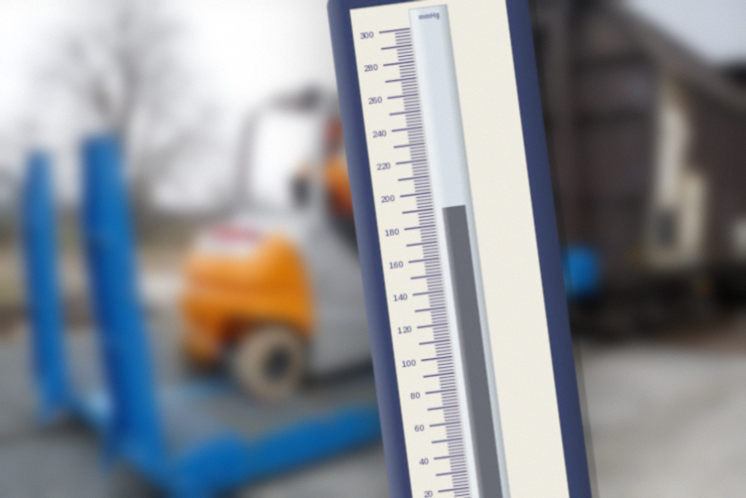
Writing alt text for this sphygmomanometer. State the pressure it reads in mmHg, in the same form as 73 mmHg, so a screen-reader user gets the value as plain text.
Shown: 190 mmHg
